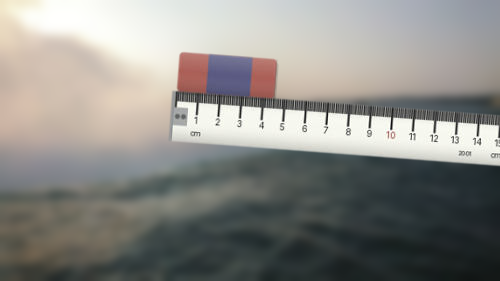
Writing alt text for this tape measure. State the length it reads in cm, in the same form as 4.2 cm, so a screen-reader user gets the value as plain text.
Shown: 4.5 cm
